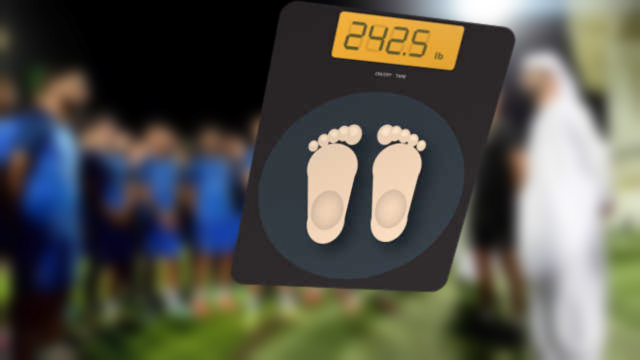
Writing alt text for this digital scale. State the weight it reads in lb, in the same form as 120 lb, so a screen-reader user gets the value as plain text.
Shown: 242.5 lb
